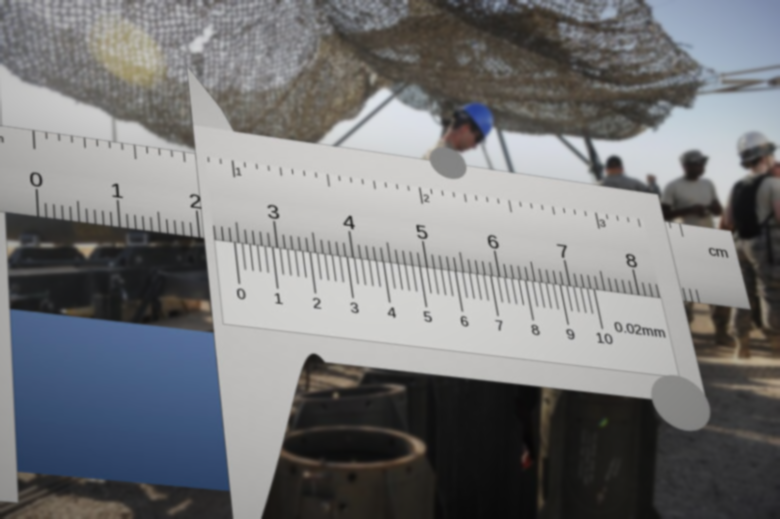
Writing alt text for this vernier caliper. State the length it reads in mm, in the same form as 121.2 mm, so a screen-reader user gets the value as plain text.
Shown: 24.5 mm
